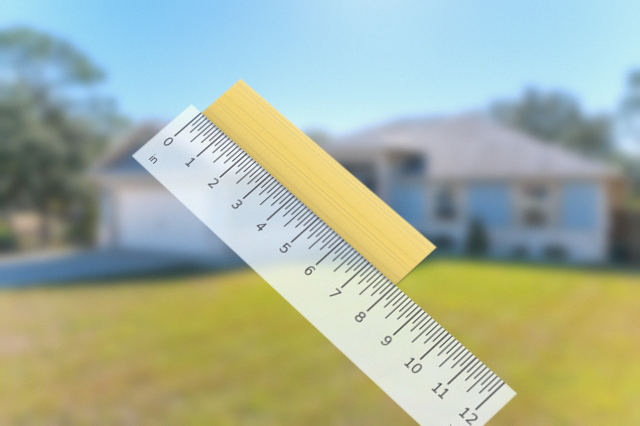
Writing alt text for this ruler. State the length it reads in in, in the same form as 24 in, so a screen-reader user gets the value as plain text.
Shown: 8 in
